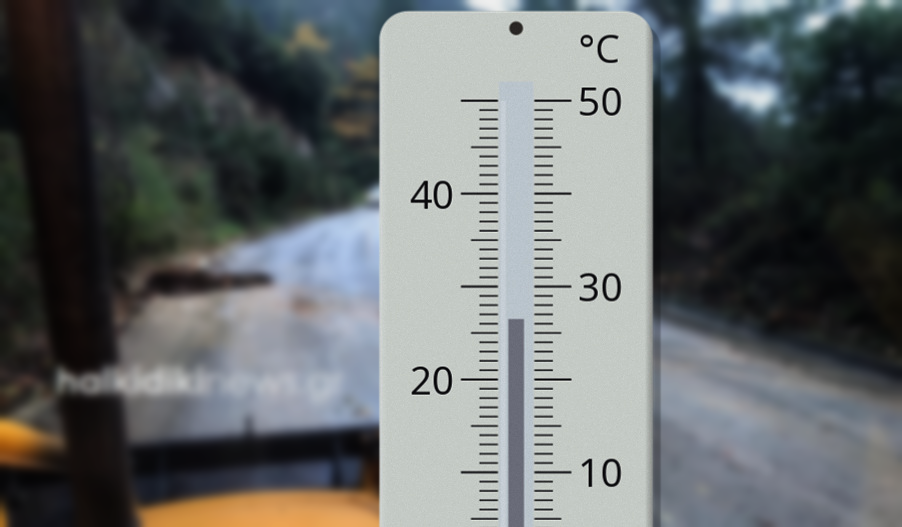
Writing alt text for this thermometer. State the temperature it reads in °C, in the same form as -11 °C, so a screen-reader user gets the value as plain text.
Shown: 26.5 °C
